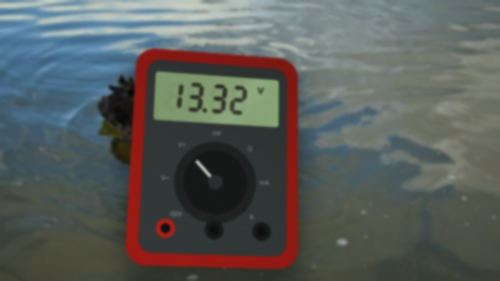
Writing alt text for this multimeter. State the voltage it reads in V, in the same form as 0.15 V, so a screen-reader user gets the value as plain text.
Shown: 13.32 V
